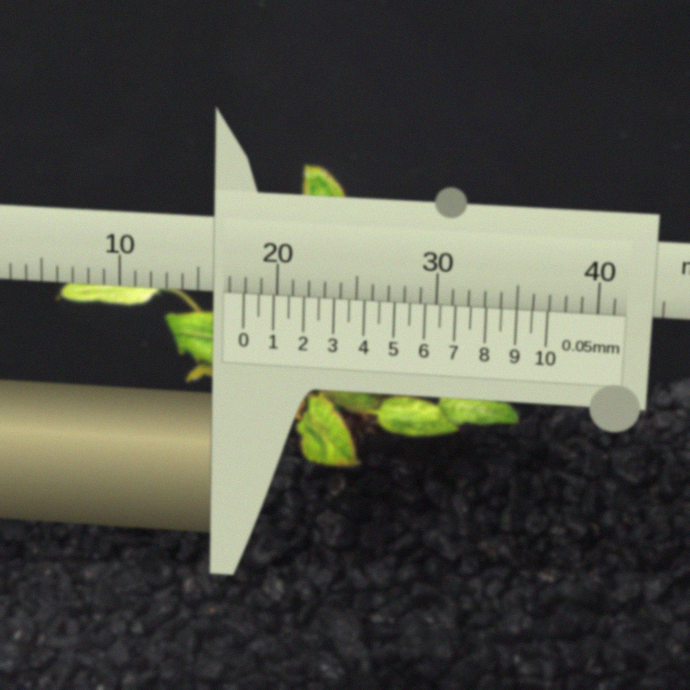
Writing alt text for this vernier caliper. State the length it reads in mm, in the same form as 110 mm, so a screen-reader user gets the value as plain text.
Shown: 17.9 mm
